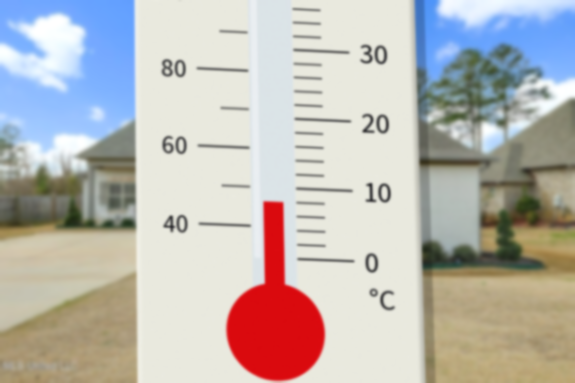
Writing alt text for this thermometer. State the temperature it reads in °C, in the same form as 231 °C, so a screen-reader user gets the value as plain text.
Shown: 8 °C
